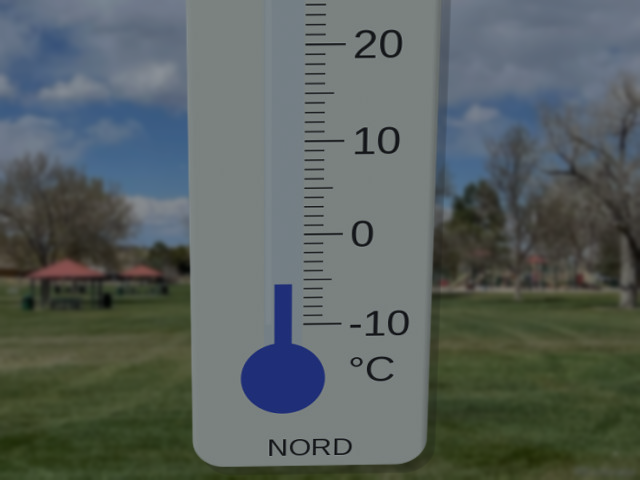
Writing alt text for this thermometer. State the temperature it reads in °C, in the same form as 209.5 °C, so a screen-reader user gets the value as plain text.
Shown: -5.5 °C
